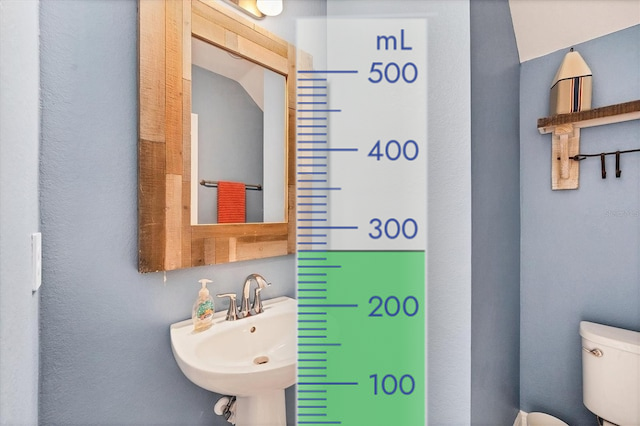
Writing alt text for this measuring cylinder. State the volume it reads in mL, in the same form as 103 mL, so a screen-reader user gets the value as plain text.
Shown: 270 mL
